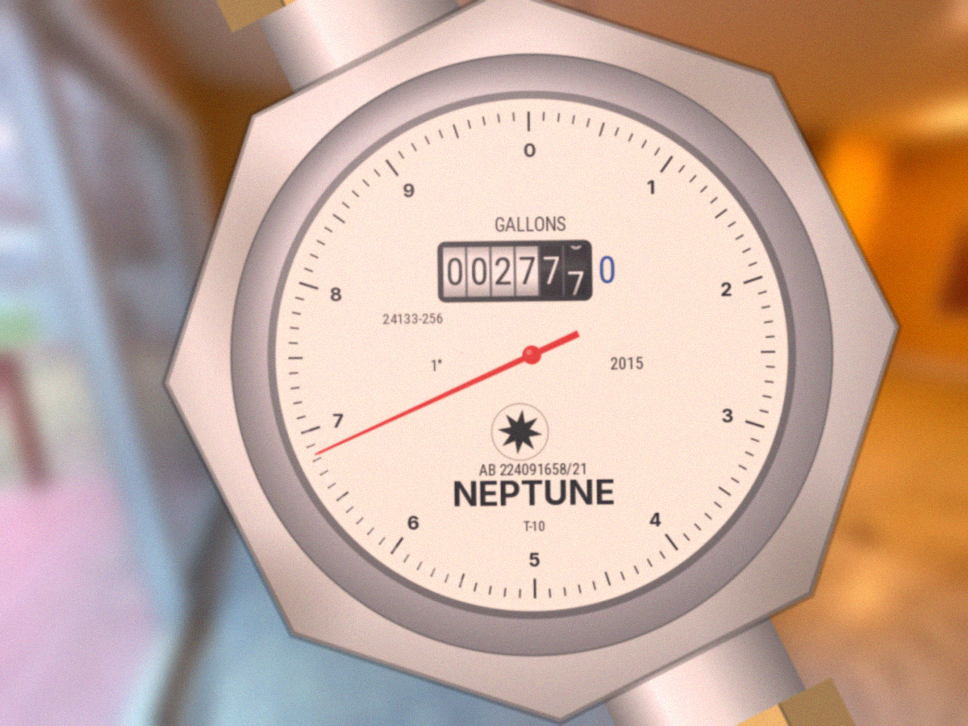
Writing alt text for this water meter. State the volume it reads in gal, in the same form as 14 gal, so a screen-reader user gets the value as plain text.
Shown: 27766.8 gal
